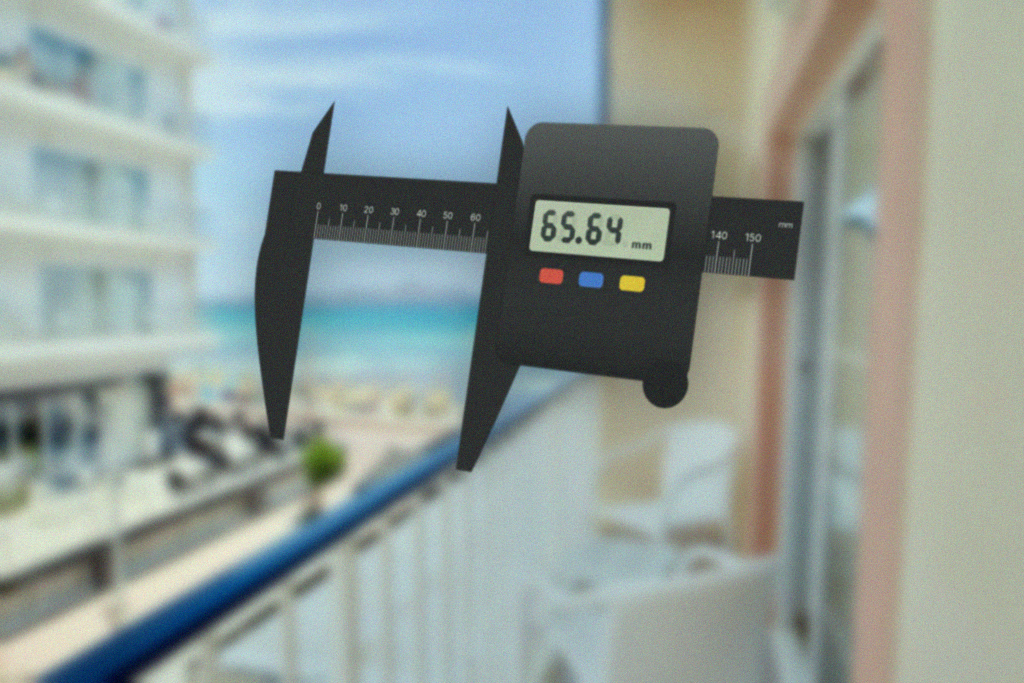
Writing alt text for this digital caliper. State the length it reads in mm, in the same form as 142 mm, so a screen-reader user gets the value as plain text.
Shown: 65.64 mm
